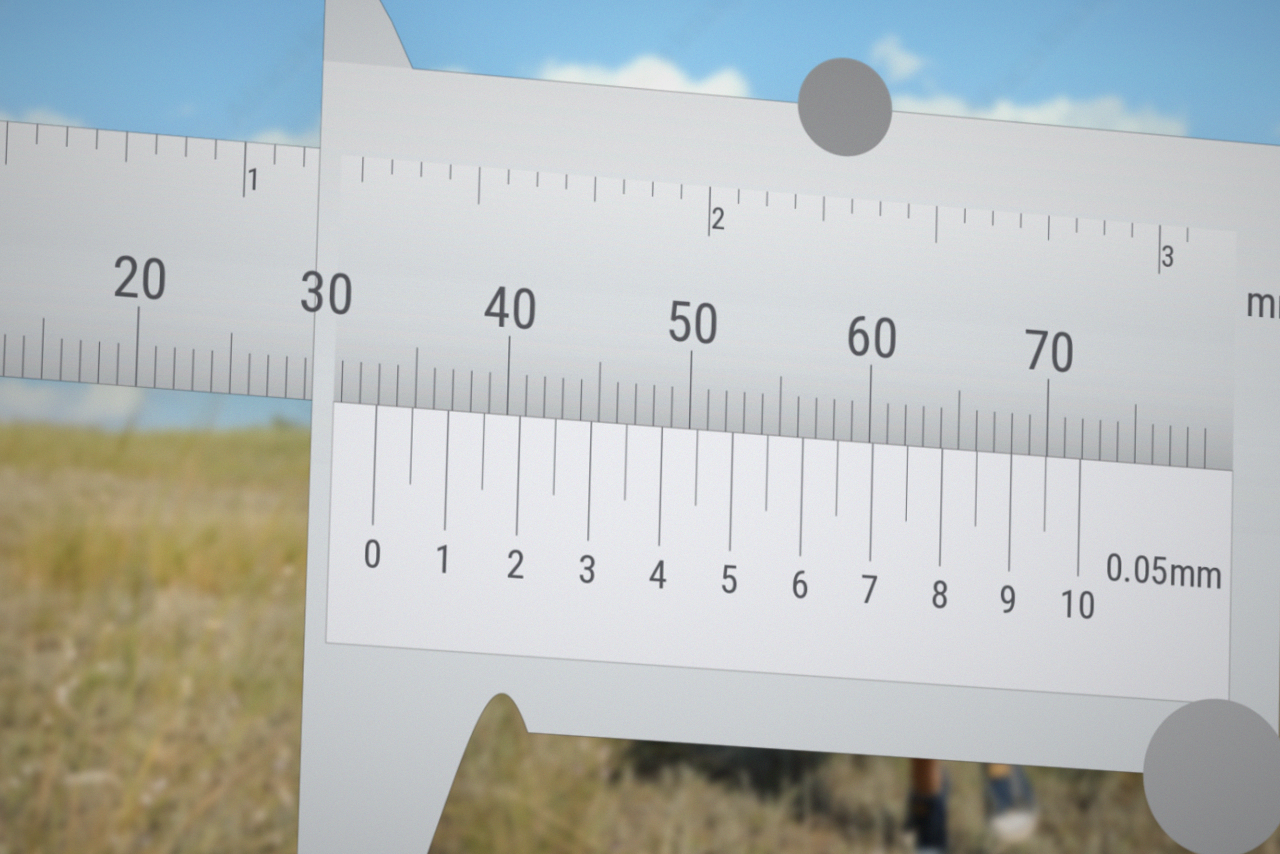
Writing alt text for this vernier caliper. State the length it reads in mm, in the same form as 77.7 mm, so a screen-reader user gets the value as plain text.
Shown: 32.9 mm
